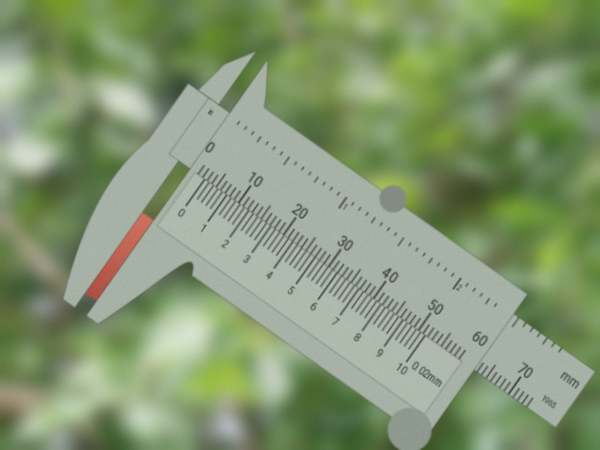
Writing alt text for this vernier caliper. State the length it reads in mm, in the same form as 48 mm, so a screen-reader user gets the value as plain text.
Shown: 2.5 mm
